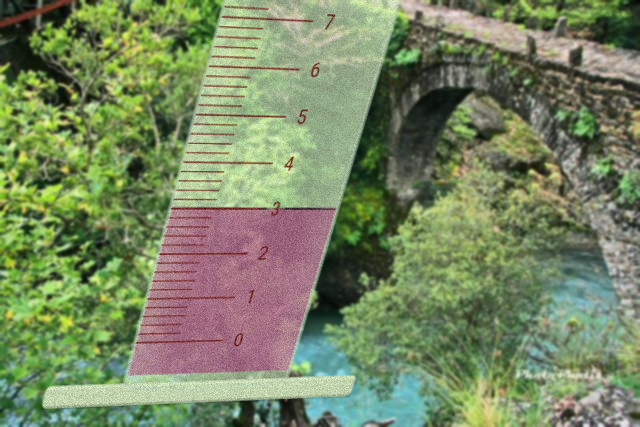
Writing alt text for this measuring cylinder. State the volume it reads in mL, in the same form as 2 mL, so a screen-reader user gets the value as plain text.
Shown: 3 mL
